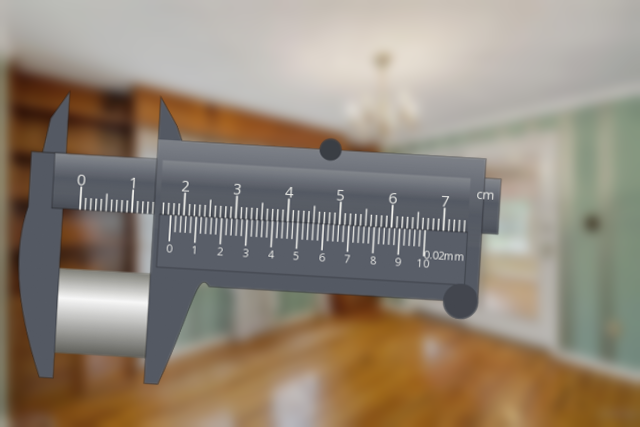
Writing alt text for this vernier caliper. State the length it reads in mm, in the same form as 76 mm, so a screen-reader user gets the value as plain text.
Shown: 17.5 mm
